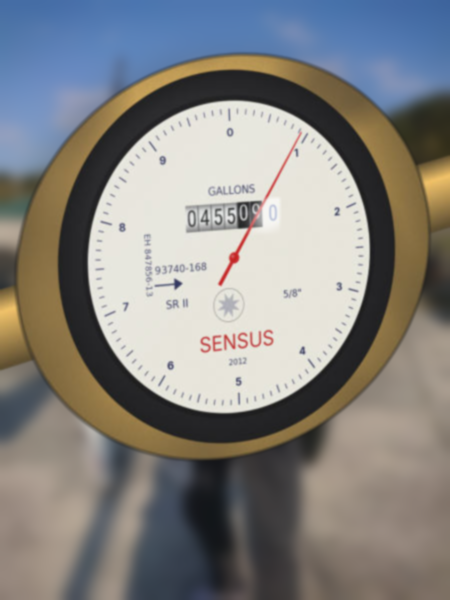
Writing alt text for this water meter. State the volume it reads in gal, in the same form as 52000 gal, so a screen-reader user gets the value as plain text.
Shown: 455090.9 gal
